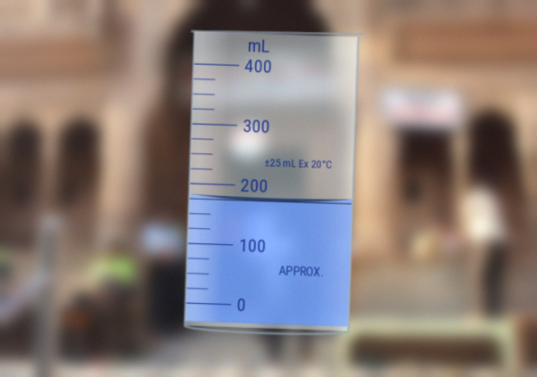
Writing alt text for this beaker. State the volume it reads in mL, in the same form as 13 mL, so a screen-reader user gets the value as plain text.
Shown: 175 mL
